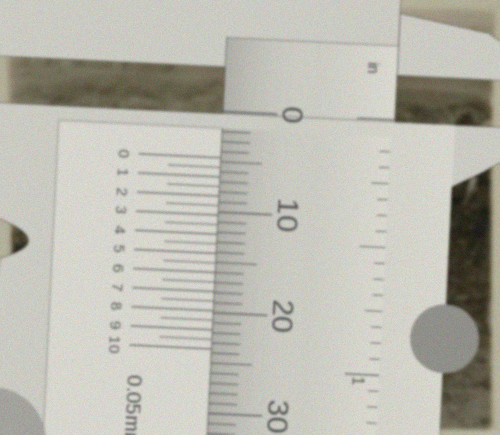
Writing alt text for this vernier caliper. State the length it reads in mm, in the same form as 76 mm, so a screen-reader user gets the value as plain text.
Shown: 4.6 mm
